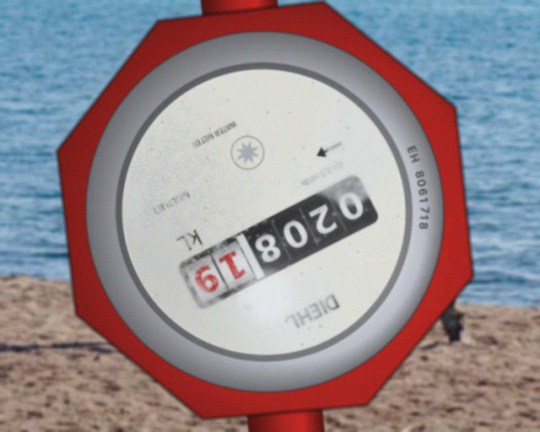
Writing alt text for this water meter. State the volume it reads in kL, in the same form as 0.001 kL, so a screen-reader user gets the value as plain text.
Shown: 208.19 kL
